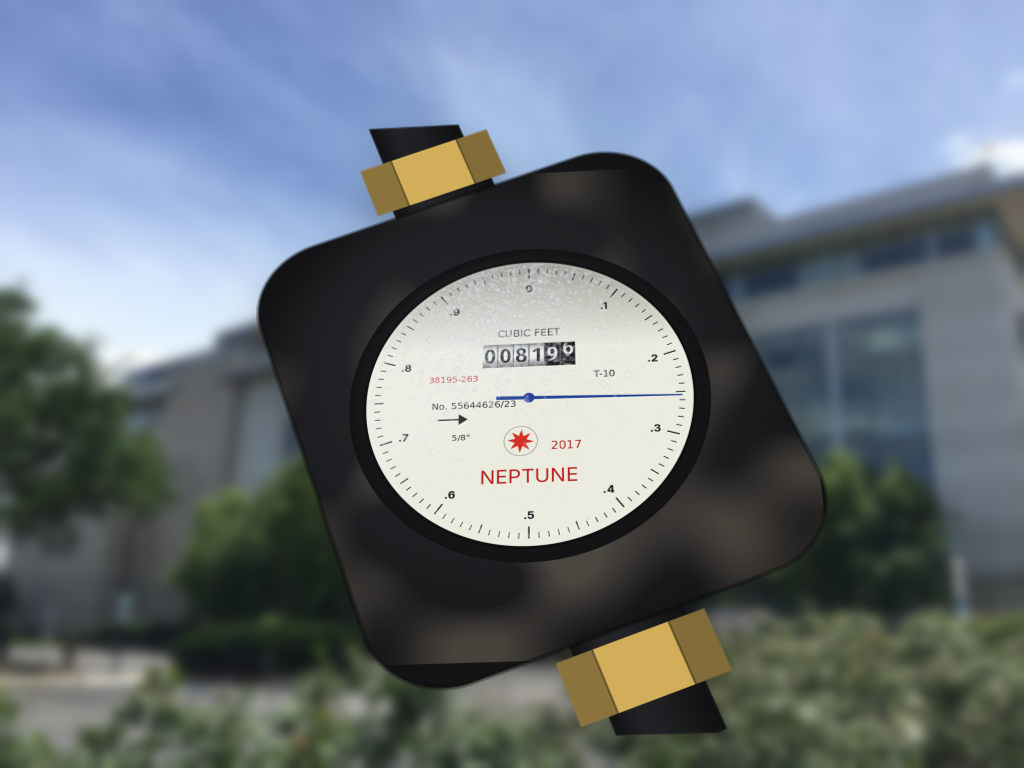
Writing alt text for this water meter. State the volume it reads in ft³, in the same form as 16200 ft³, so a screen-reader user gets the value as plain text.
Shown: 8196.25 ft³
